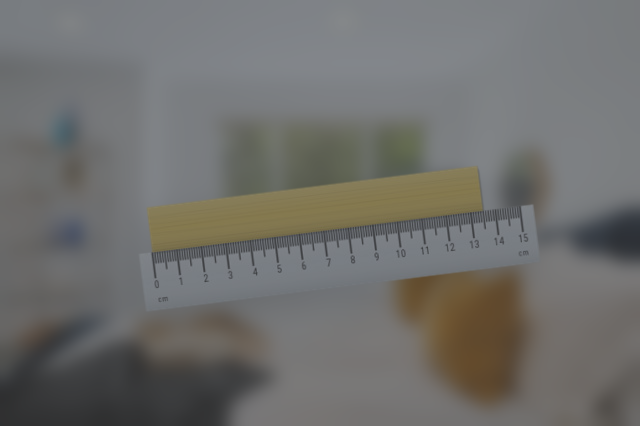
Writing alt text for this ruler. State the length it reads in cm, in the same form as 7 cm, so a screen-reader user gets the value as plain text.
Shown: 13.5 cm
